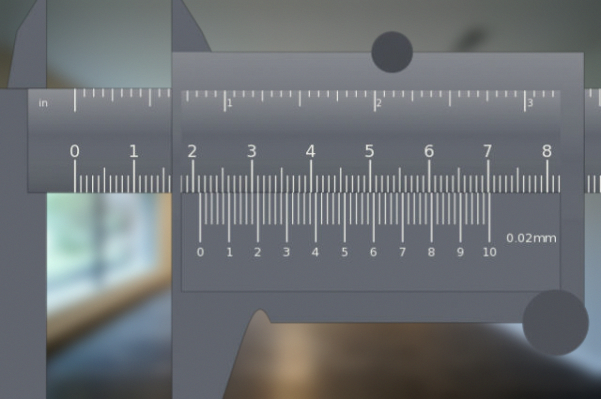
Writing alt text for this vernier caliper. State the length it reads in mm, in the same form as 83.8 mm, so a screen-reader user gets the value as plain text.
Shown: 21.2 mm
